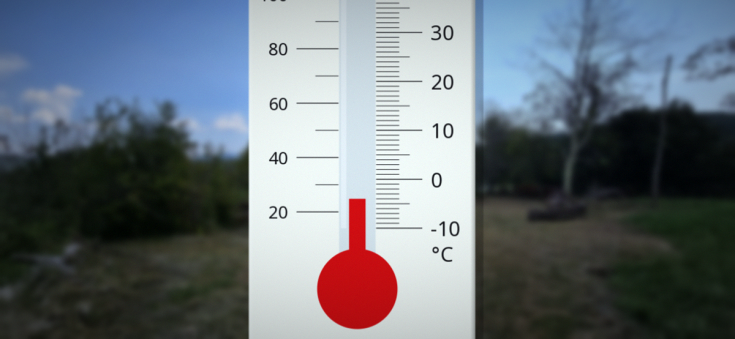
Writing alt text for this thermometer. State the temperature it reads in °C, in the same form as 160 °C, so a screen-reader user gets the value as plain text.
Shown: -4 °C
